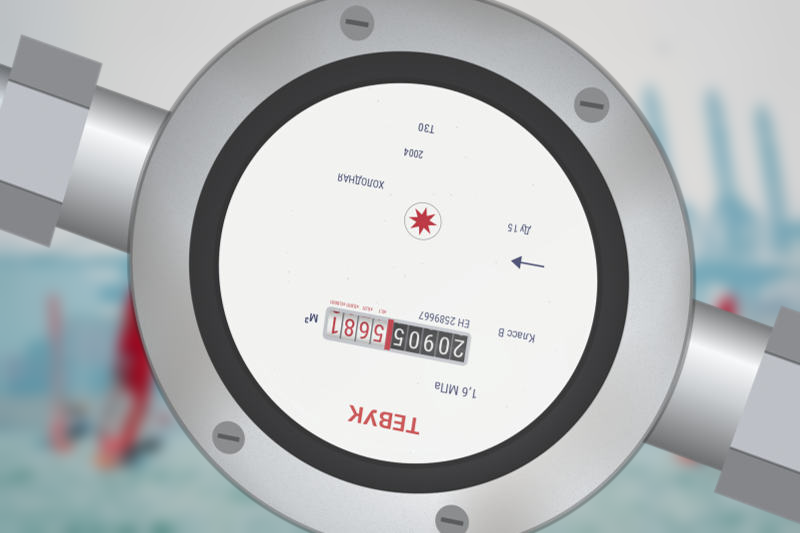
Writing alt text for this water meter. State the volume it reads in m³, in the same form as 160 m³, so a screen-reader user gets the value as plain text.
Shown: 20905.5681 m³
